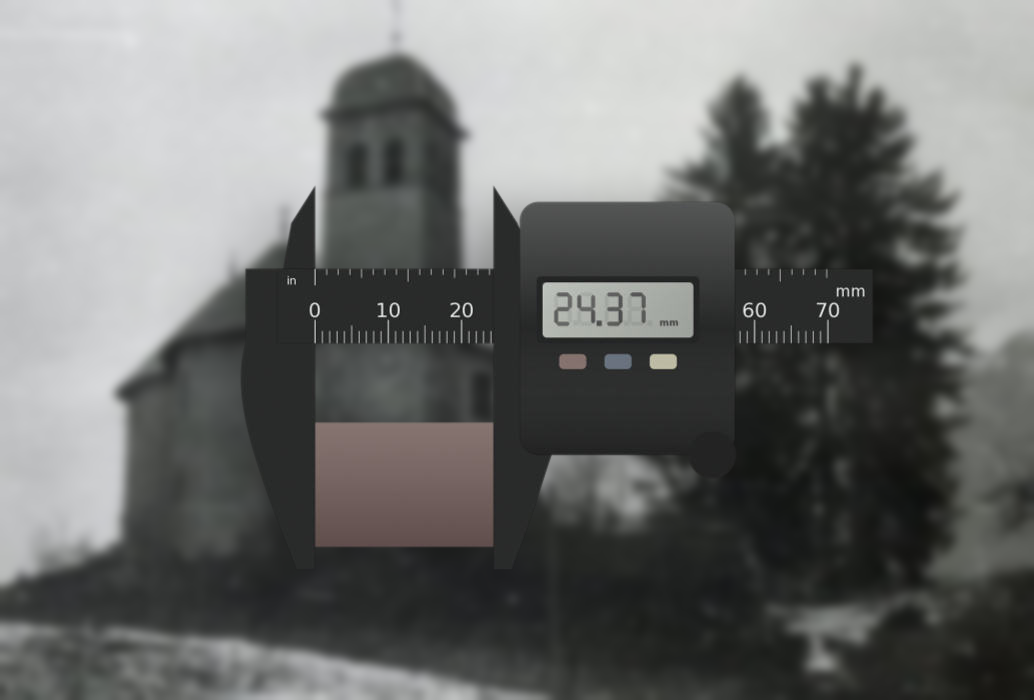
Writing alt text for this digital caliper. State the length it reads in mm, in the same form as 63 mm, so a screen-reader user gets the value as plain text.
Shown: 24.37 mm
